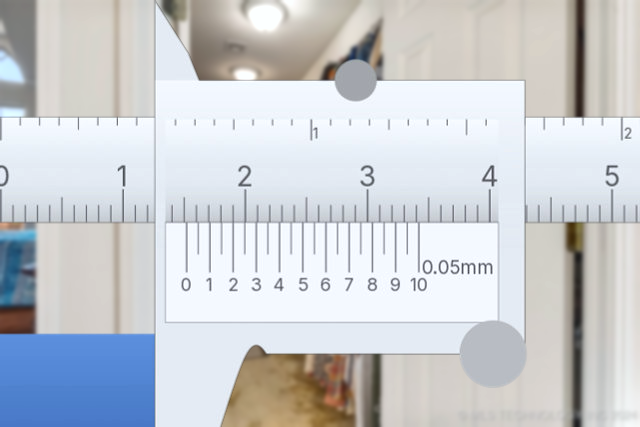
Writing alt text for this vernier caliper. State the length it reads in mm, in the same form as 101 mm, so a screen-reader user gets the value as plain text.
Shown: 15.2 mm
